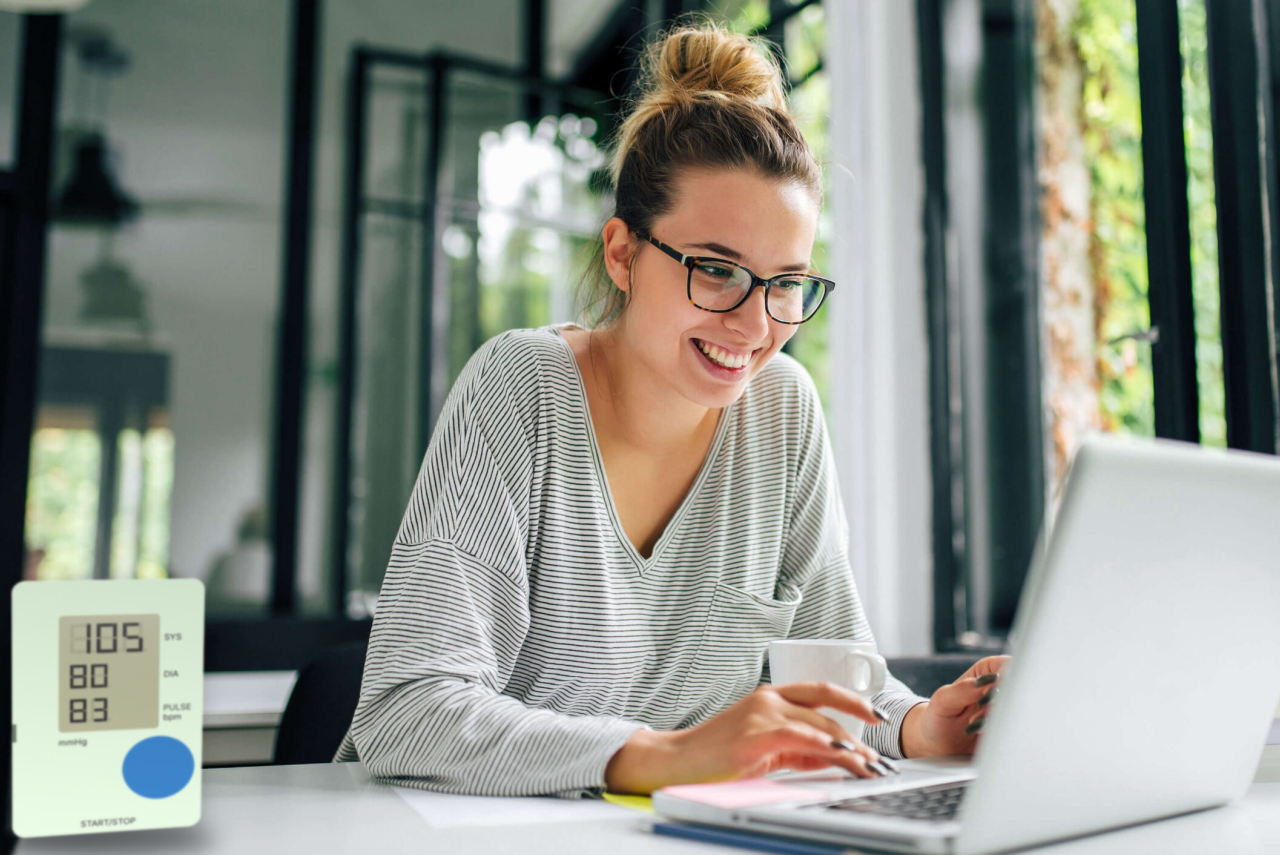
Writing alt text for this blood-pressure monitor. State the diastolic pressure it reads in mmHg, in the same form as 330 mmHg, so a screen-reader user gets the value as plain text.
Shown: 80 mmHg
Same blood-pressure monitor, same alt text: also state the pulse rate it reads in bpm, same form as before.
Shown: 83 bpm
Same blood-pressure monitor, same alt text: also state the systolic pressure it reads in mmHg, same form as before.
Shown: 105 mmHg
